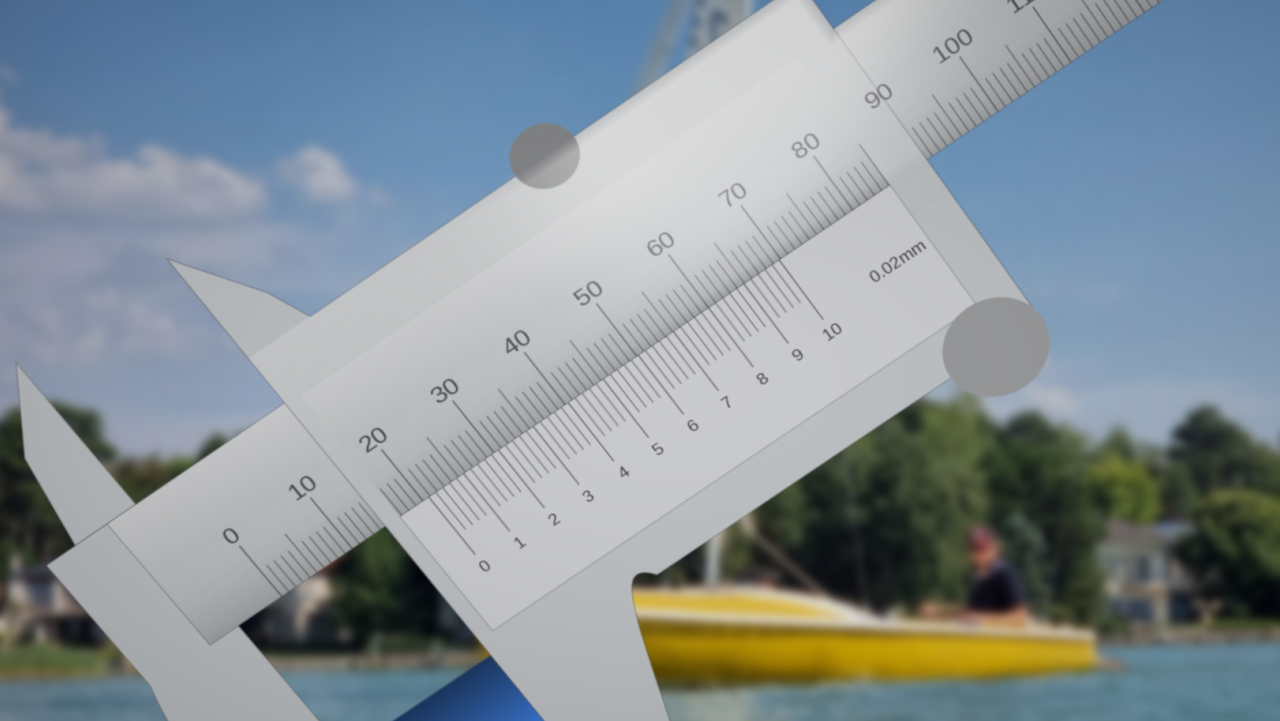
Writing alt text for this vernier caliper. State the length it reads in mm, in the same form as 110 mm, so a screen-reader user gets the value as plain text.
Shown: 20.8 mm
